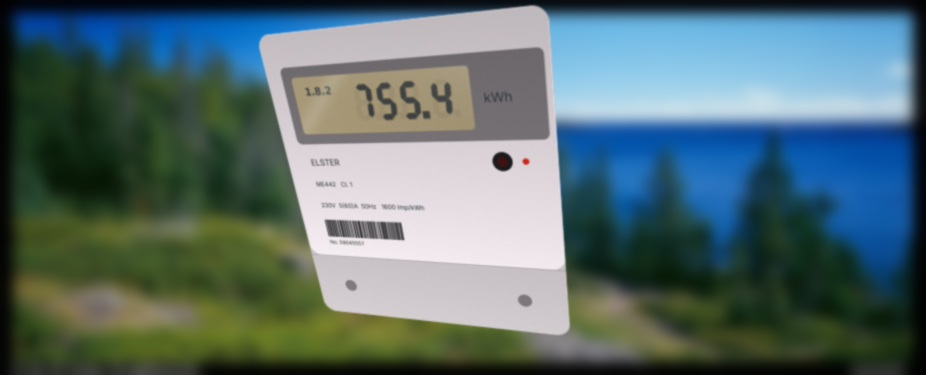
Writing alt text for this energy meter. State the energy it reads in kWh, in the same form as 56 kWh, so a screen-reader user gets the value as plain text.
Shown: 755.4 kWh
